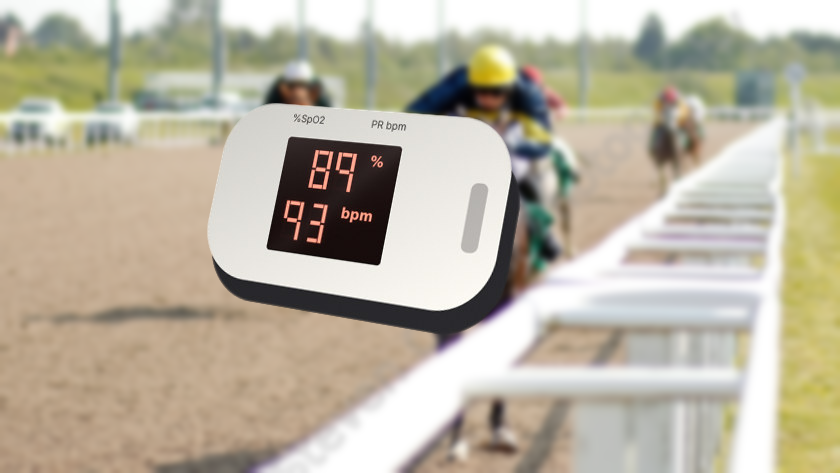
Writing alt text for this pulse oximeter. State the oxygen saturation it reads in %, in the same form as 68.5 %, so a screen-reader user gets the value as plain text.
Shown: 89 %
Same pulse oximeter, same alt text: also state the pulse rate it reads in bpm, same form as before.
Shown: 93 bpm
